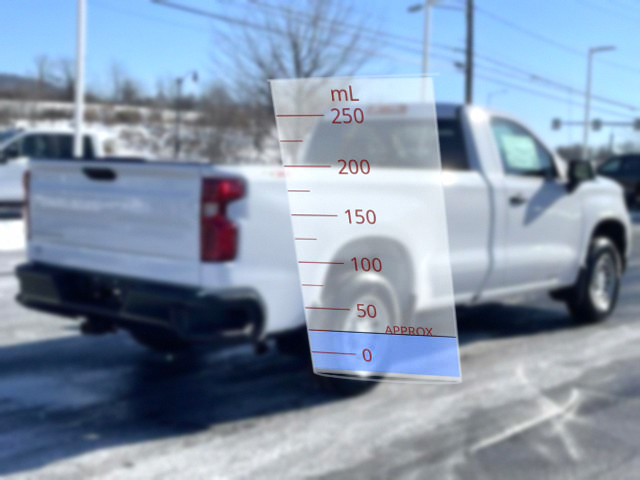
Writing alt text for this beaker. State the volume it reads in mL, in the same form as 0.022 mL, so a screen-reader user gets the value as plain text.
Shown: 25 mL
